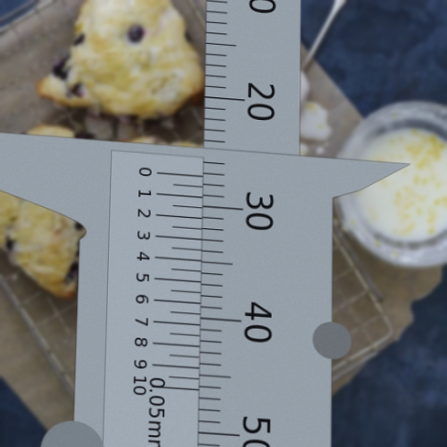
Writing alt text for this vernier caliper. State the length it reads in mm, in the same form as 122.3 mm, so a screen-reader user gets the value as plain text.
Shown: 27.3 mm
